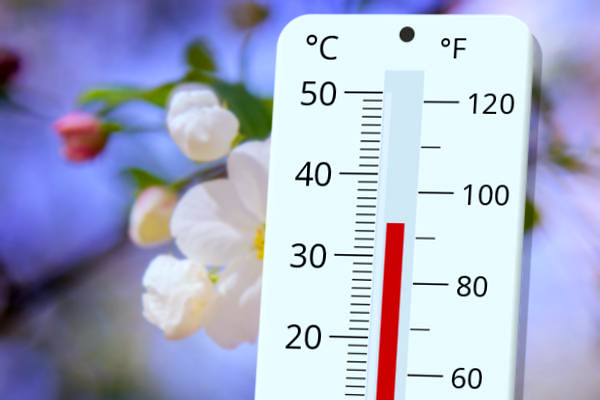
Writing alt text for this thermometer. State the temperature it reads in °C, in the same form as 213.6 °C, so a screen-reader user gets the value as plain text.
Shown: 34 °C
